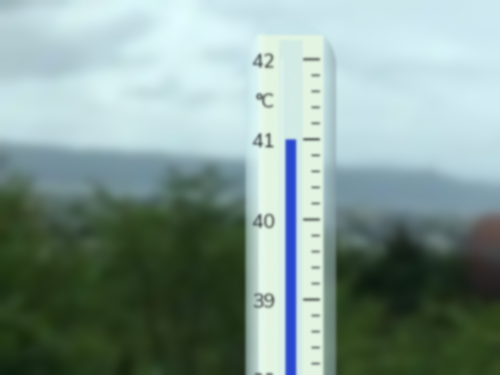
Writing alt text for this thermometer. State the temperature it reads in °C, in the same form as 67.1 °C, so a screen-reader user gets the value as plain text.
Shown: 41 °C
